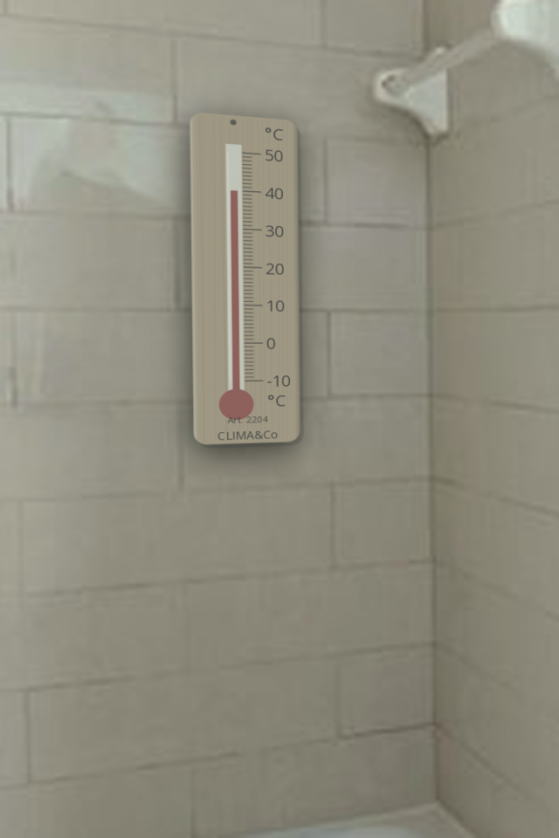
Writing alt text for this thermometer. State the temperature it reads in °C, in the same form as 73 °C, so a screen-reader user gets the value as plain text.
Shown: 40 °C
